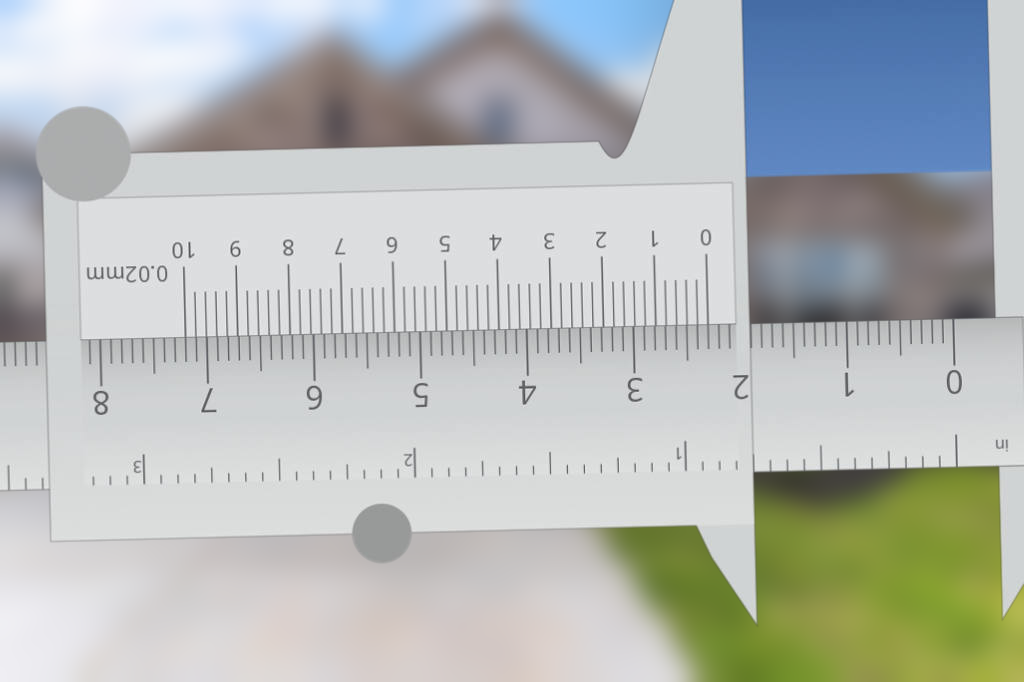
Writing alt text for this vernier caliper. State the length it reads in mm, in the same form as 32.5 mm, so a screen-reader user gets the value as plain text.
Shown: 23.0 mm
